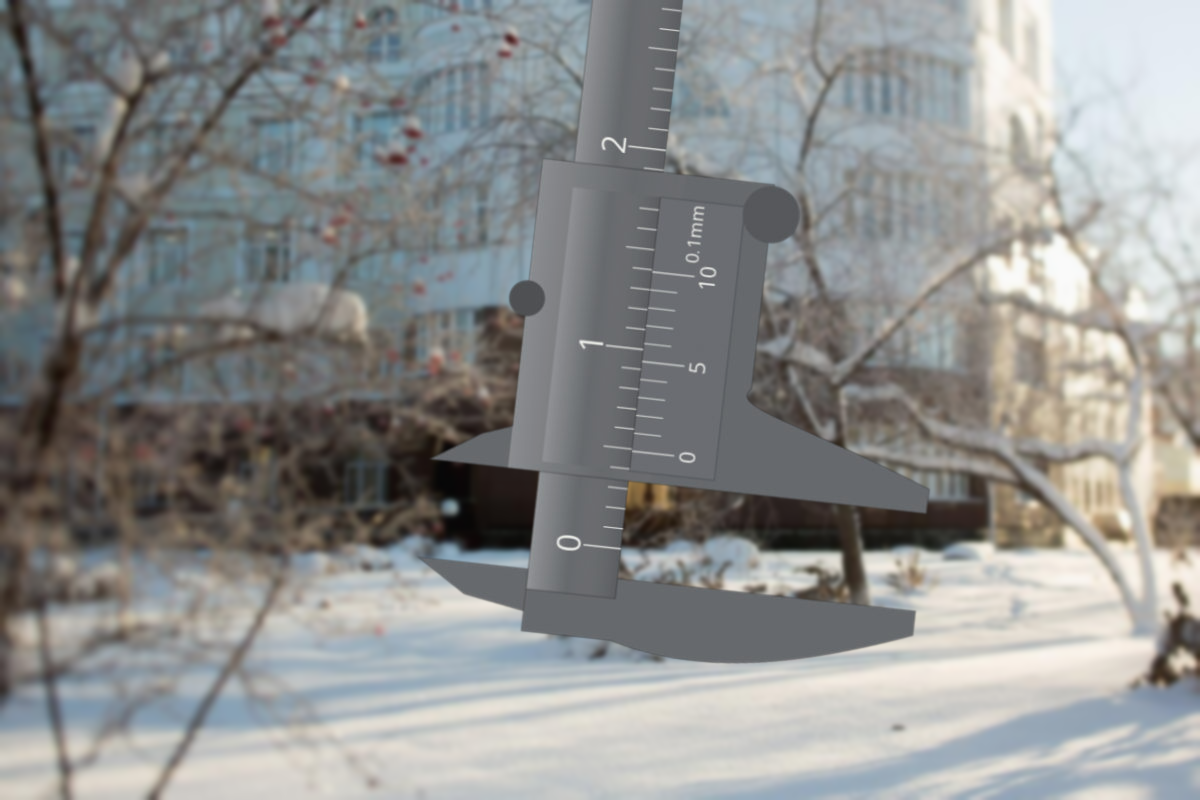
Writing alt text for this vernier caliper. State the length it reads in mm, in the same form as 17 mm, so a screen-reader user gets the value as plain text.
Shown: 4.9 mm
